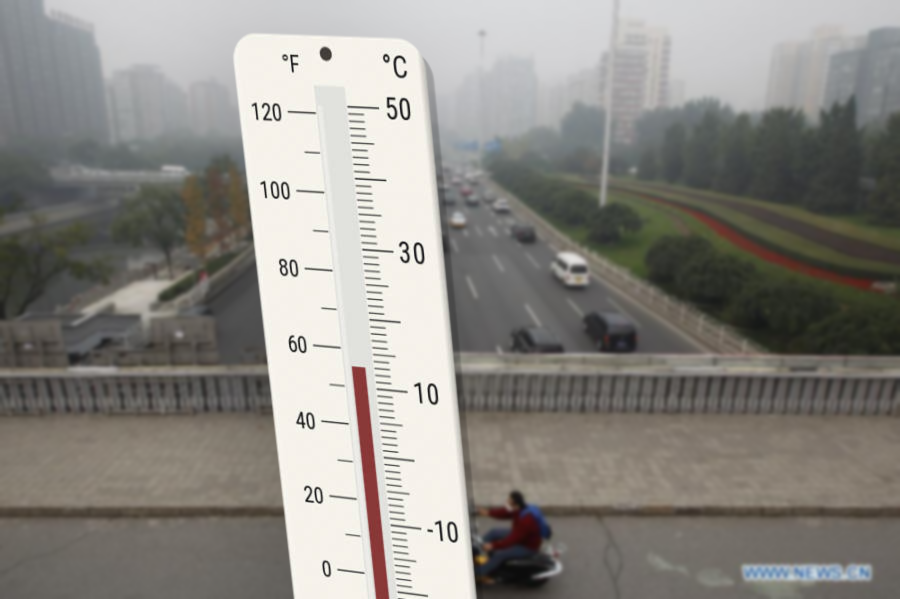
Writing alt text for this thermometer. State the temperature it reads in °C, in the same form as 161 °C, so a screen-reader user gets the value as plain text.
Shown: 13 °C
